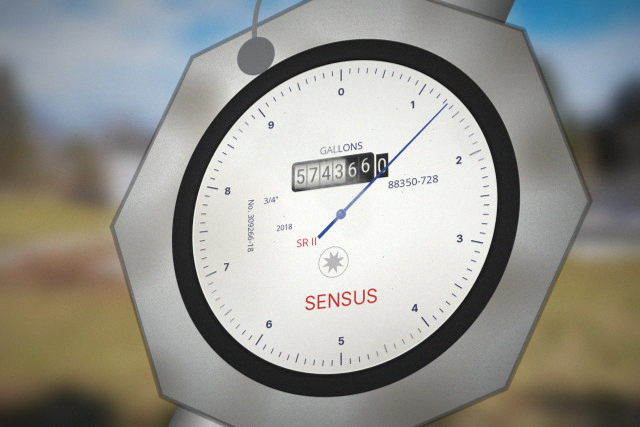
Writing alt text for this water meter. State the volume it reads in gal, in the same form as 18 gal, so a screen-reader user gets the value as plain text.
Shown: 5743661.3 gal
